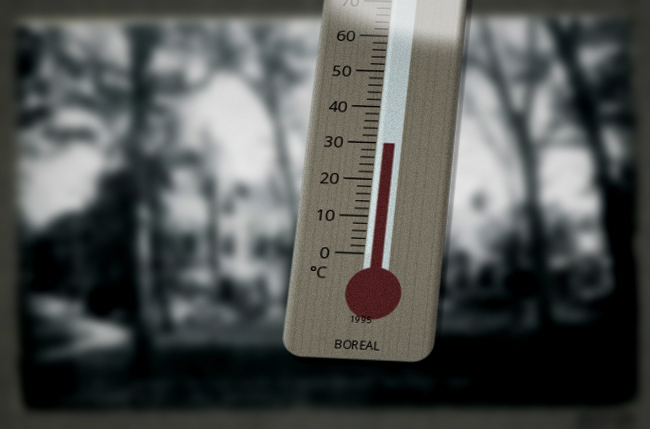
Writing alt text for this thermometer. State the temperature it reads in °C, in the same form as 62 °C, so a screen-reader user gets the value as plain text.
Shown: 30 °C
